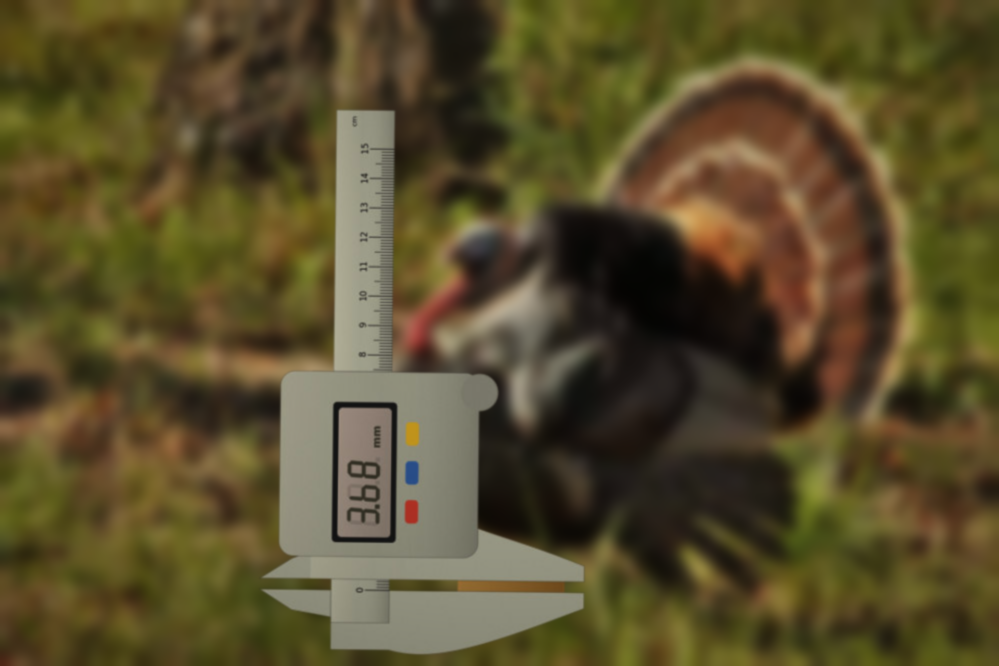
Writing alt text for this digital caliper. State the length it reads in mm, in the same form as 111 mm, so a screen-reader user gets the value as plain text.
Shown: 3.68 mm
